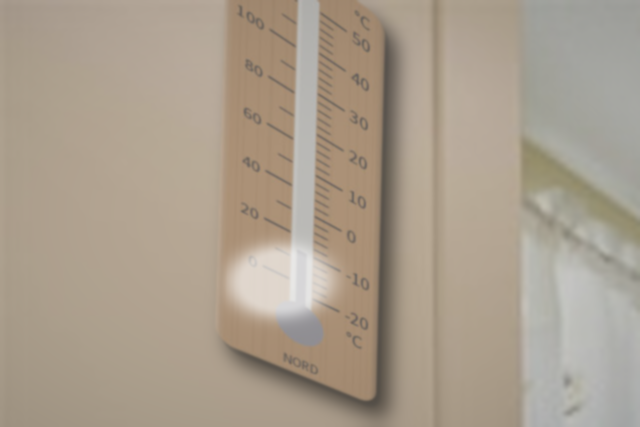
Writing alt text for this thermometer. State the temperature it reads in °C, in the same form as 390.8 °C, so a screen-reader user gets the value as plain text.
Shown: -10 °C
